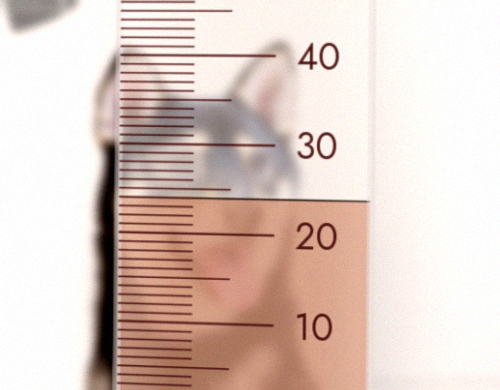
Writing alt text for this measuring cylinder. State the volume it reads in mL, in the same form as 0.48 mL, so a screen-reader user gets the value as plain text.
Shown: 24 mL
